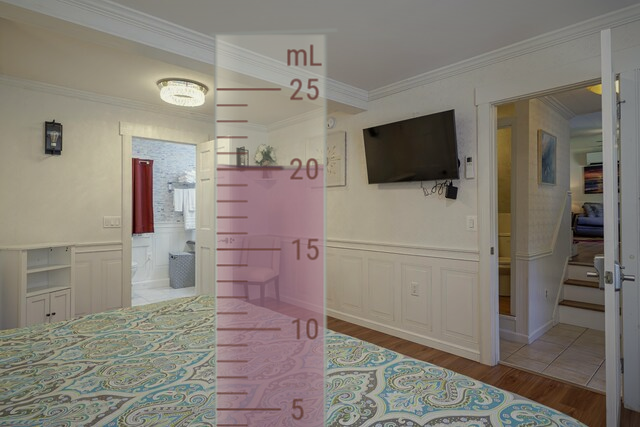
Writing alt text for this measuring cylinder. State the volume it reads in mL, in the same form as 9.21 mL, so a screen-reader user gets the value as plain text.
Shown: 20 mL
